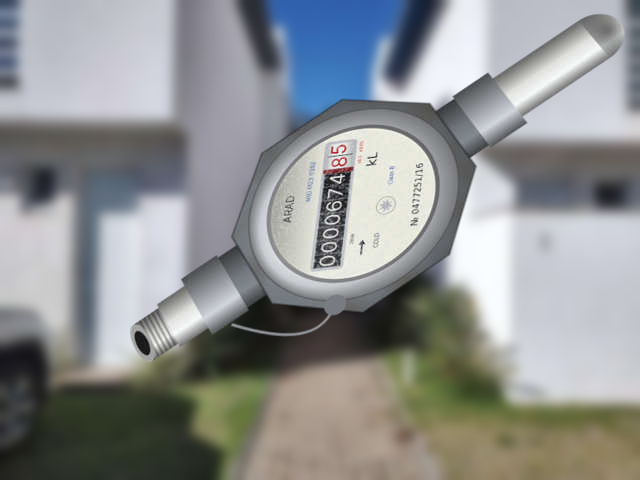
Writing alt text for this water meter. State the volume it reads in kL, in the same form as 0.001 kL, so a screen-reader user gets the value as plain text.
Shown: 674.85 kL
